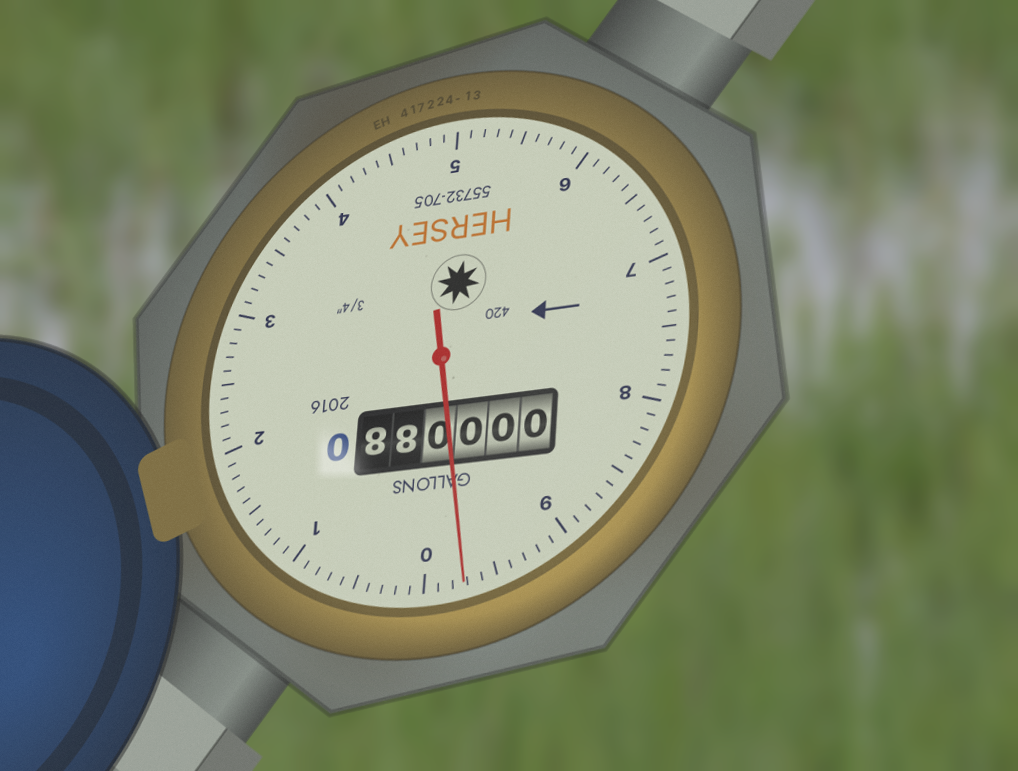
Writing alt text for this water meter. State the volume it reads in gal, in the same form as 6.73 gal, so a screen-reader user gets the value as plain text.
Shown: 879.7 gal
